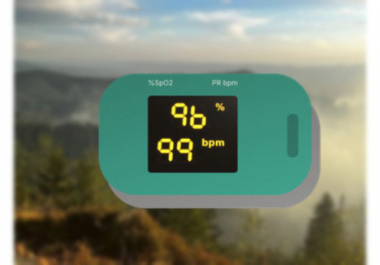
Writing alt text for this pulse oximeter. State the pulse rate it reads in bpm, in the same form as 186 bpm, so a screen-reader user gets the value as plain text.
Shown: 99 bpm
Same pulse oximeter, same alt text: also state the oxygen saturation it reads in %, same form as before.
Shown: 96 %
